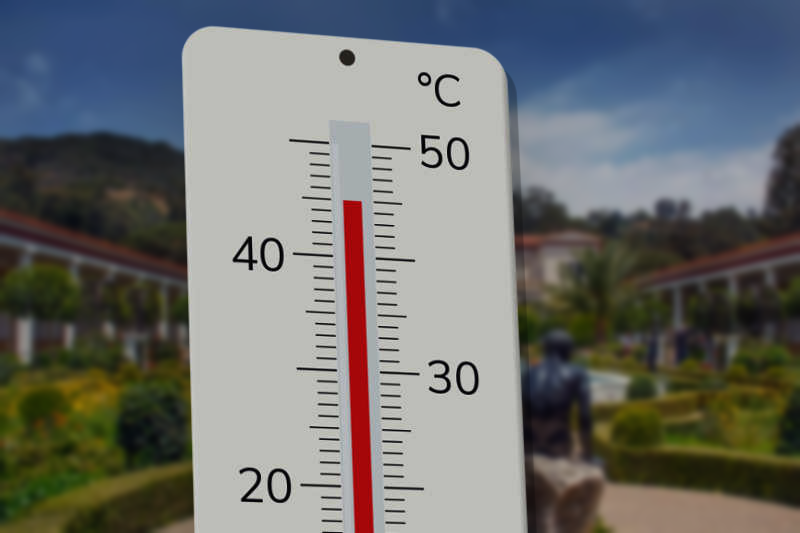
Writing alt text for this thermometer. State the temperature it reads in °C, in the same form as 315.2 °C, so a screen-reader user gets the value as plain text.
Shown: 45 °C
